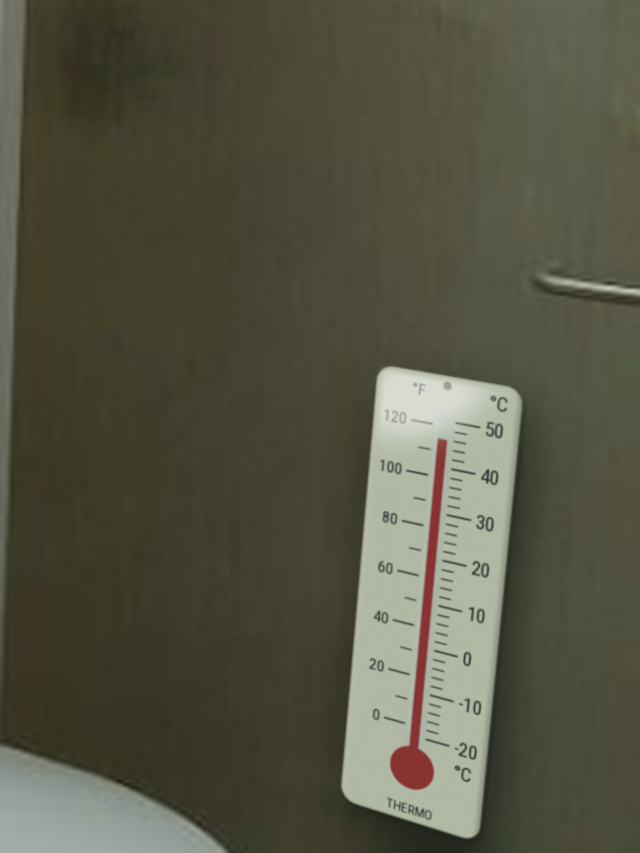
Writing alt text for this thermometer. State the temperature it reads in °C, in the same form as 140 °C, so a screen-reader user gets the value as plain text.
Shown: 46 °C
